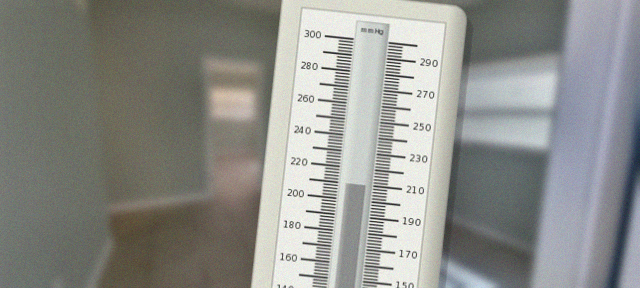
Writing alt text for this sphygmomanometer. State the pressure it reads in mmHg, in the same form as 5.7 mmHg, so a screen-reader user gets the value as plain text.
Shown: 210 mmHg
